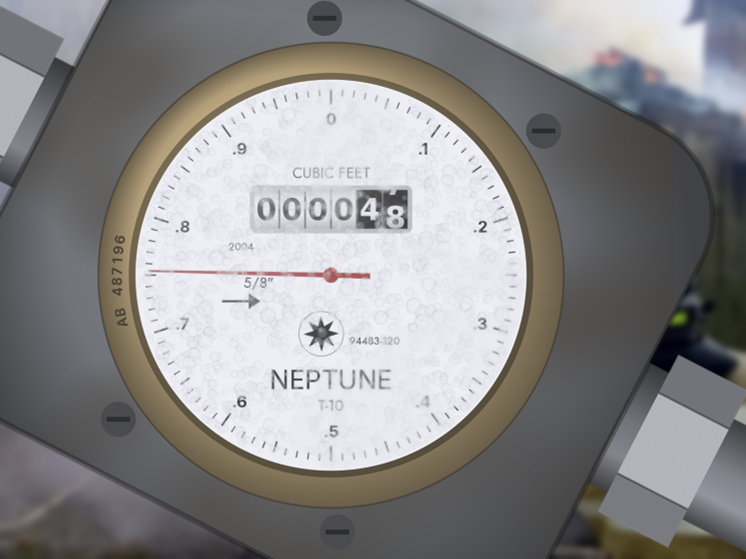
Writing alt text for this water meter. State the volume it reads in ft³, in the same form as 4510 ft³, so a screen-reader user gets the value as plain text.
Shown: 47.75 ft³
